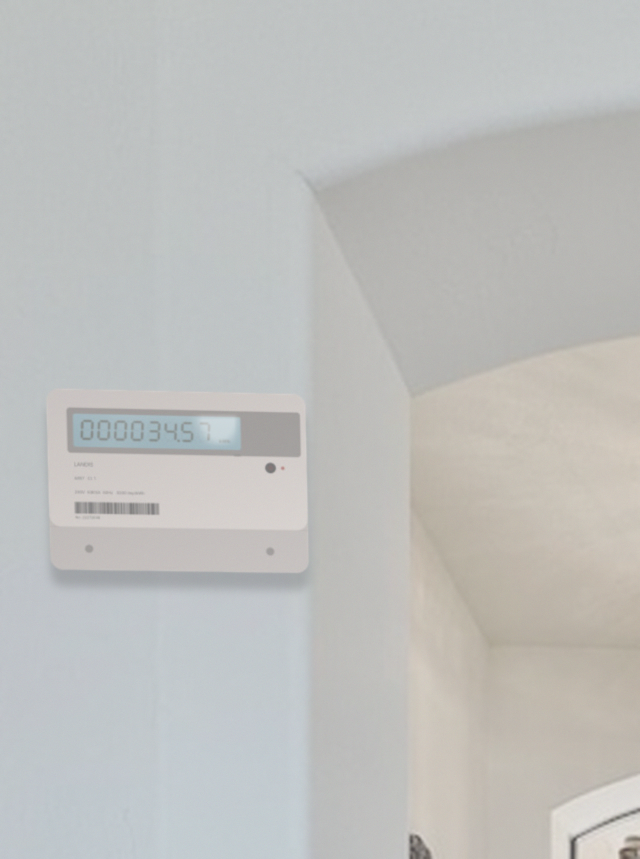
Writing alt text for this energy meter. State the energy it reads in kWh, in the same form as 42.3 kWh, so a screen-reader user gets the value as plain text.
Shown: 34.57 kWh
